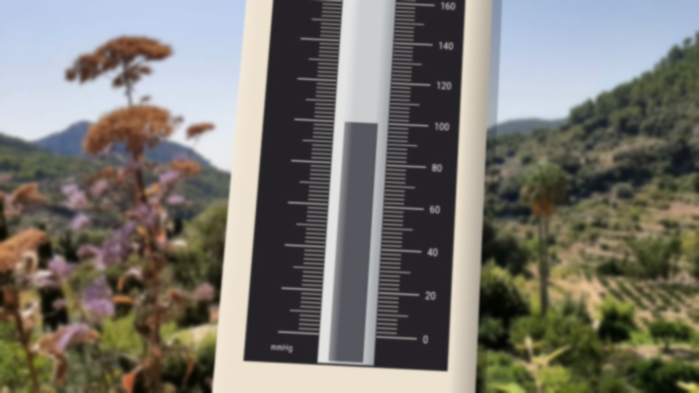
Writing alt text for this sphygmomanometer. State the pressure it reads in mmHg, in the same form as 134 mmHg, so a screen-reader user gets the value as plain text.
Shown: 100 mmHg
